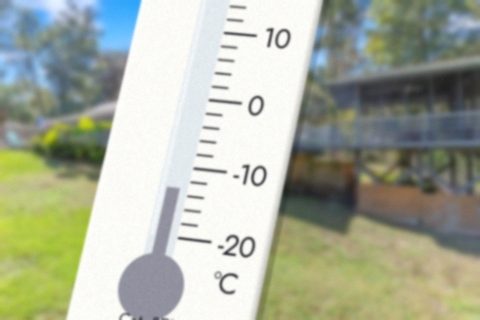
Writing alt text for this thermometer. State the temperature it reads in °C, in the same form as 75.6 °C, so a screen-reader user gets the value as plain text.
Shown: -13 °C
